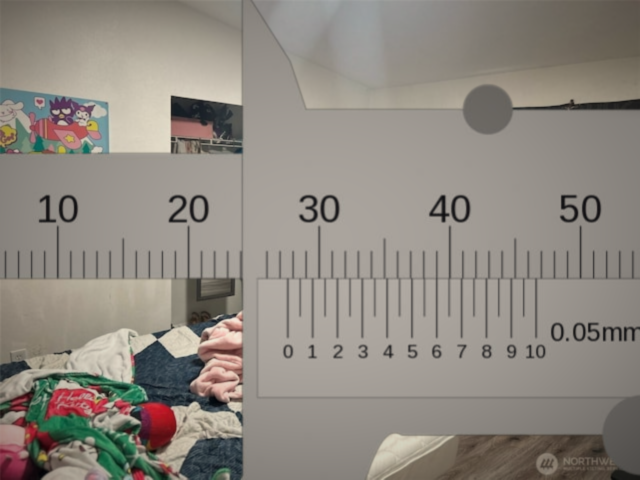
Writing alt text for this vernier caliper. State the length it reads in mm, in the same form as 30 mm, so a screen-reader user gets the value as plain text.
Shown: 27.6 mm
